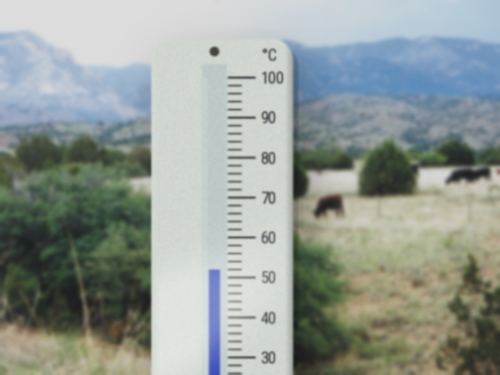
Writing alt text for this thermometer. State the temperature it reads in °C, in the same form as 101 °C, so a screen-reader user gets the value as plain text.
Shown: 52 °C
